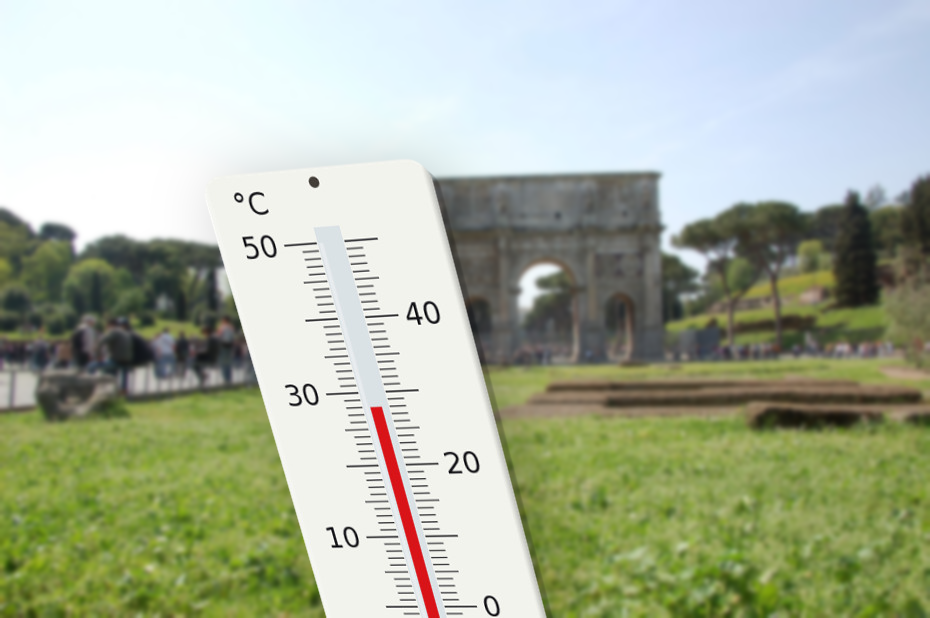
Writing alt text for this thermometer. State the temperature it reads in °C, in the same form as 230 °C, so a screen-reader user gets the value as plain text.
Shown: 28 °C
